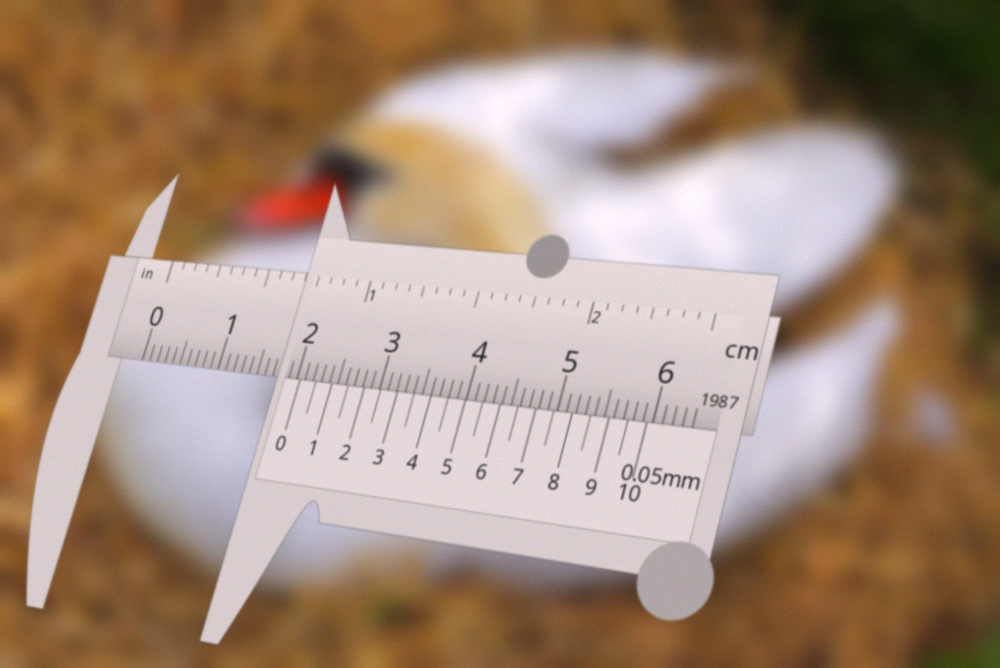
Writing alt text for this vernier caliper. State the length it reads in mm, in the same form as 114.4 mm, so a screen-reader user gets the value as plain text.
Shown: 20.4 mm
